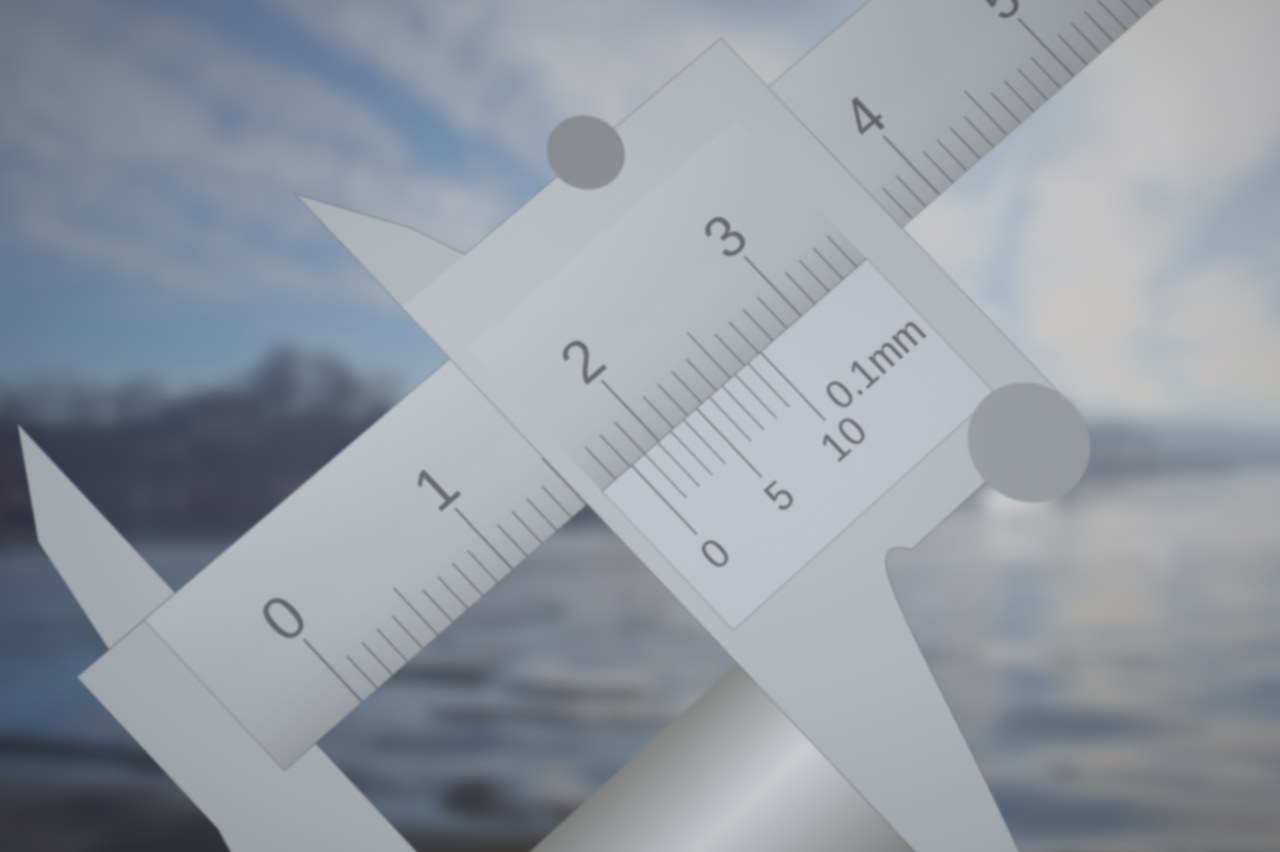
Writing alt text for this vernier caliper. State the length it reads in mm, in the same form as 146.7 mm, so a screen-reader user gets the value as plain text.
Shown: 18.1 mm
